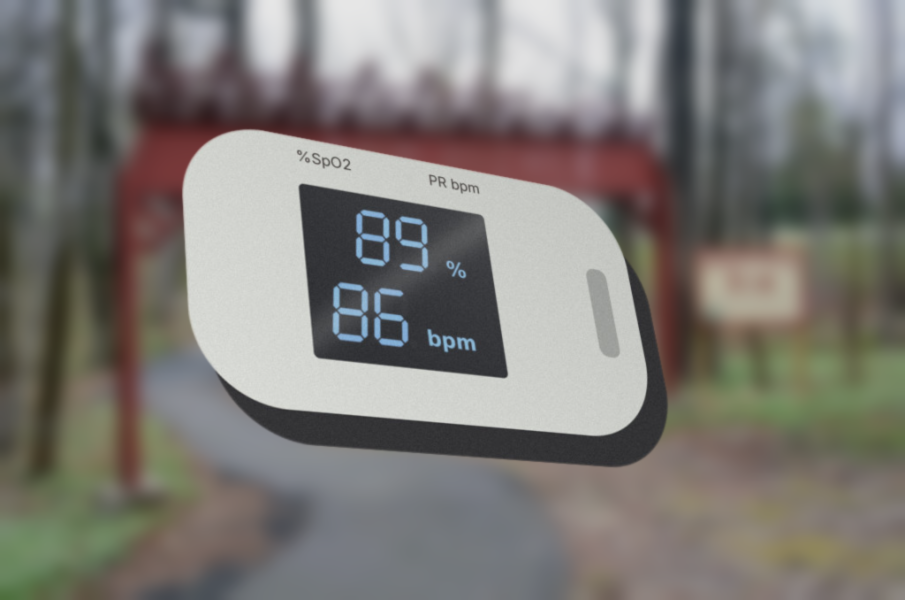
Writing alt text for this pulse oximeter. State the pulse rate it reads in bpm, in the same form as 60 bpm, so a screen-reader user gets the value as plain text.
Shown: 86 bpm
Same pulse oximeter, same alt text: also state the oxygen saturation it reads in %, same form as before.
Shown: 89 %
